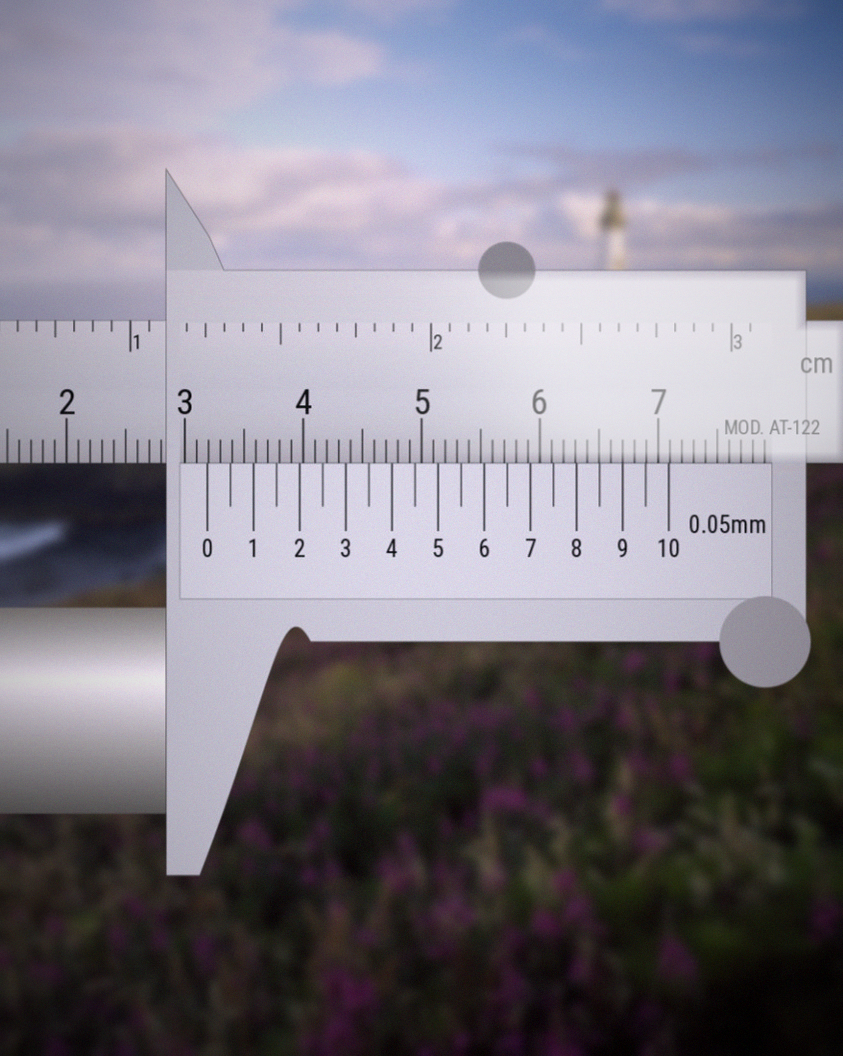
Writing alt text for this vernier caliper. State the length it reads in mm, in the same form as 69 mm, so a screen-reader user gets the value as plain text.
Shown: 31.9 mm
